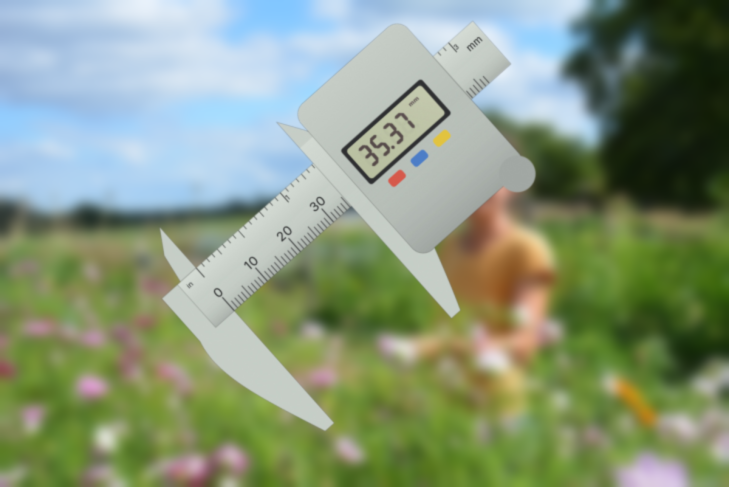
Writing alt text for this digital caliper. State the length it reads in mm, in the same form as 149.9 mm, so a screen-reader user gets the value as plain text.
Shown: 35.37 mm
